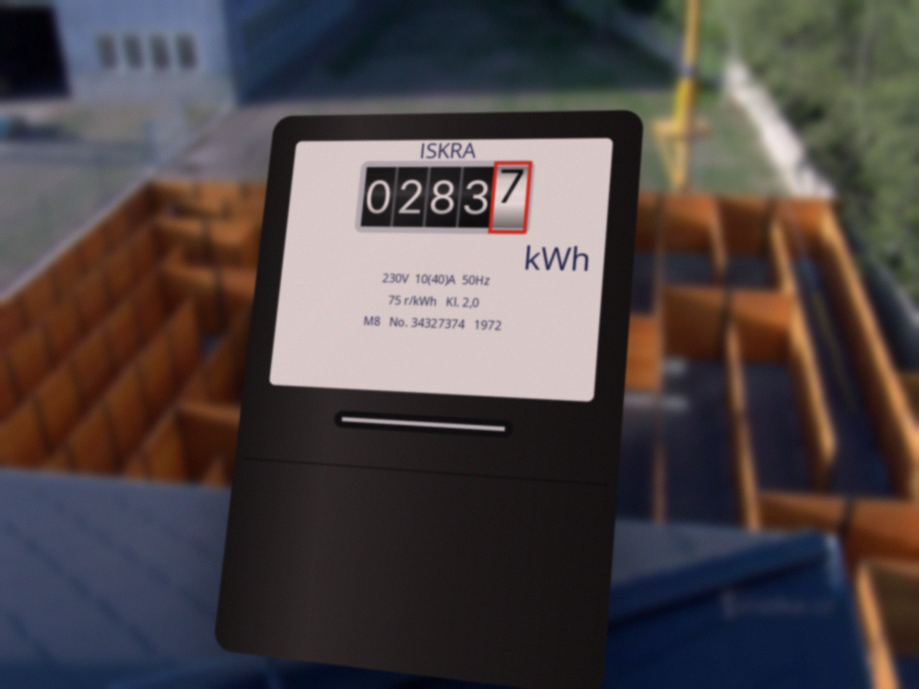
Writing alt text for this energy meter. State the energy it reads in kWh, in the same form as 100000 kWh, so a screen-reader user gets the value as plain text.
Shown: 283.7 kWh
